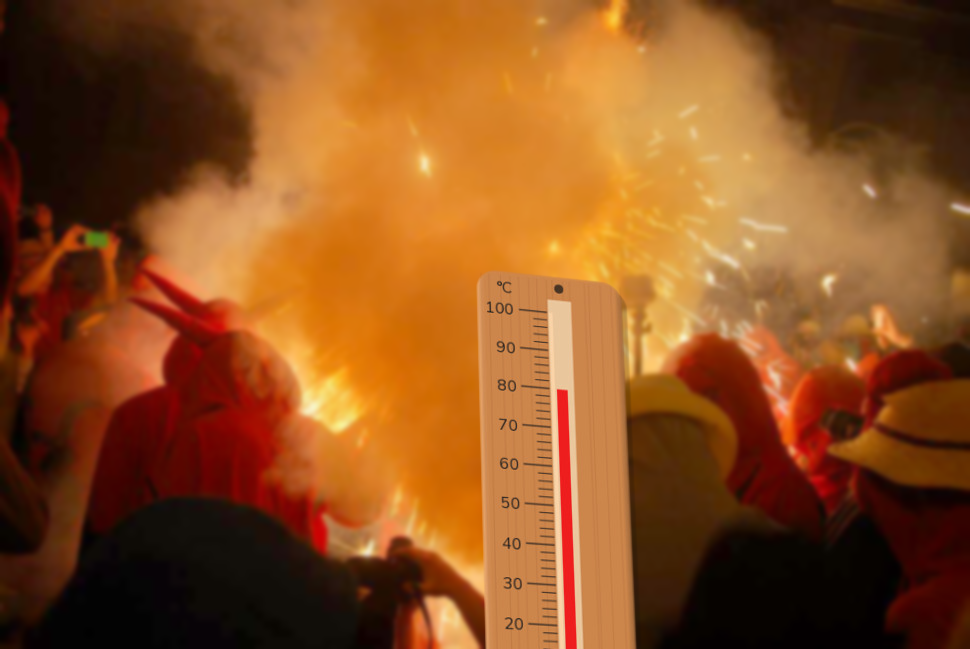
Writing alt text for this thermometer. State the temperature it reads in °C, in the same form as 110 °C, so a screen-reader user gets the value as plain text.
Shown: 80 °C
